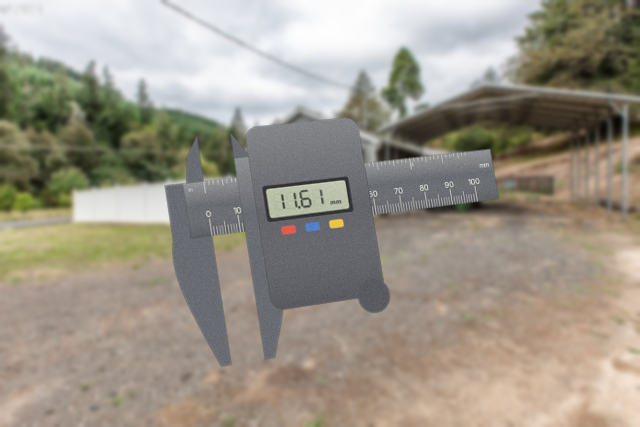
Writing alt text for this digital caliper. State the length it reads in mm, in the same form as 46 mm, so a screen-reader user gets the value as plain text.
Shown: 11.61 mm
